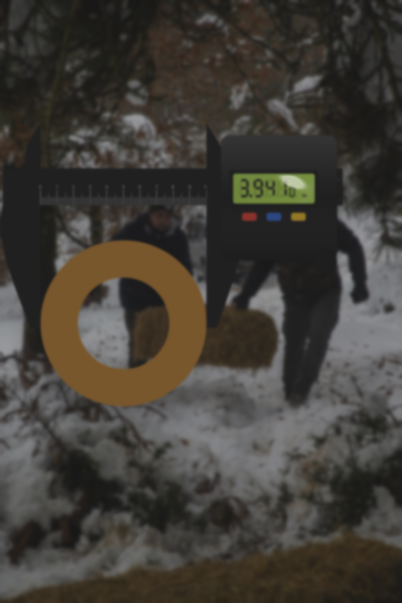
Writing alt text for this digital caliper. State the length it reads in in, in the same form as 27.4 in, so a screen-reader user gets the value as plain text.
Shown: 3.9410 in
